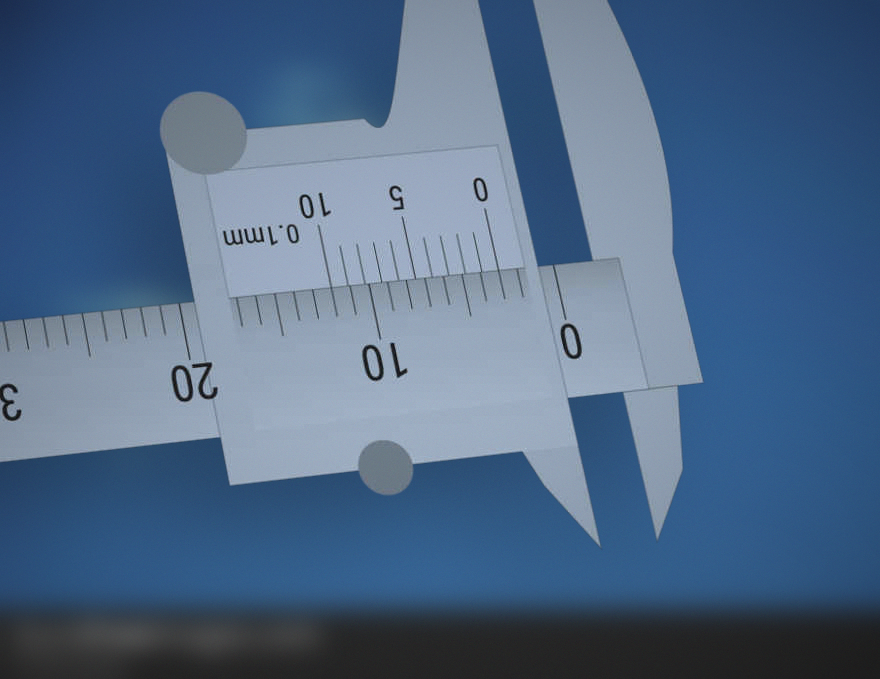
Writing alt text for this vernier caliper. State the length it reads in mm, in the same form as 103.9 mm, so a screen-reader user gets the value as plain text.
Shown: 3.0 mm
